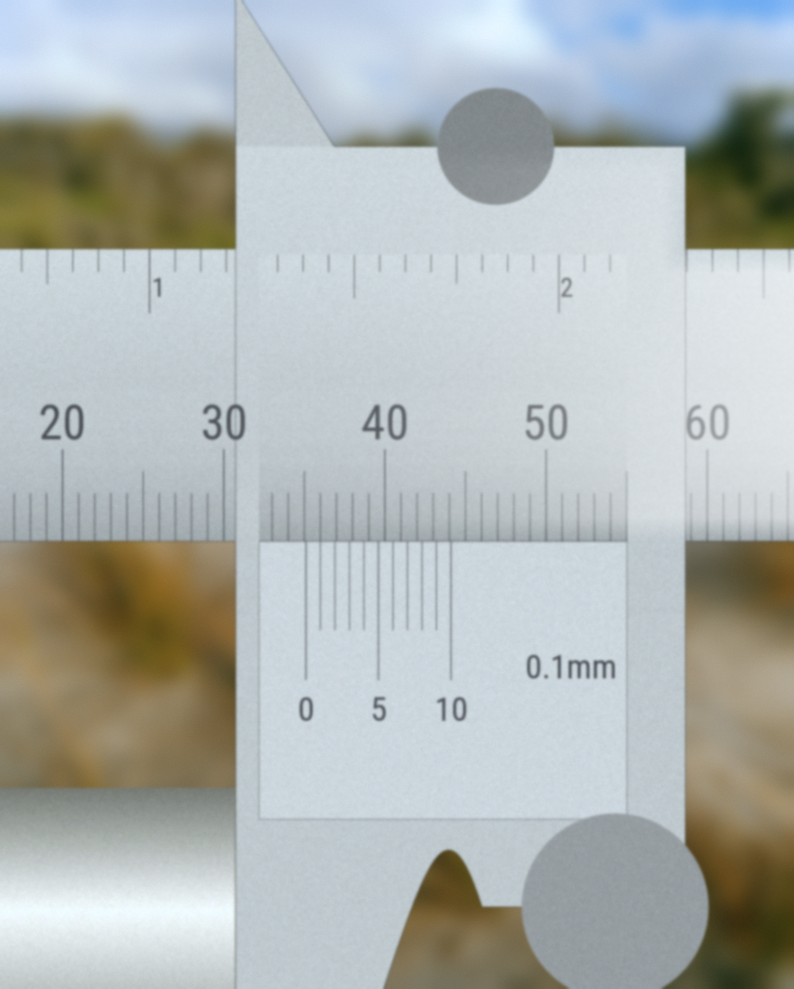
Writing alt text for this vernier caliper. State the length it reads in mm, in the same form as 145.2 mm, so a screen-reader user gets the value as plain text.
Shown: 35.1 mm
